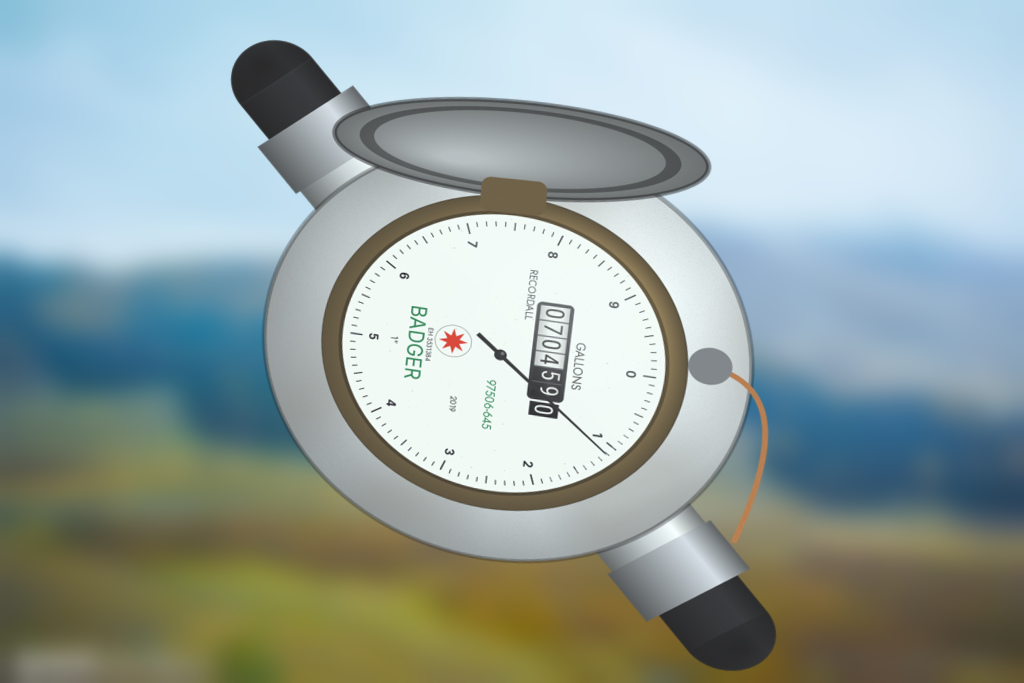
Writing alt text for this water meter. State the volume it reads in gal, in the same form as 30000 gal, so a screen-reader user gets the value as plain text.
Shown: 704591.1 gal
